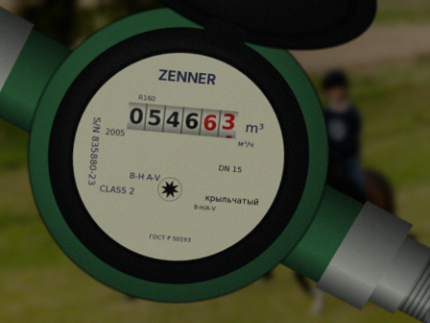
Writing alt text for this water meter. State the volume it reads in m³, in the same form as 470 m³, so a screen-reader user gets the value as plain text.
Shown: 546.63 m³
